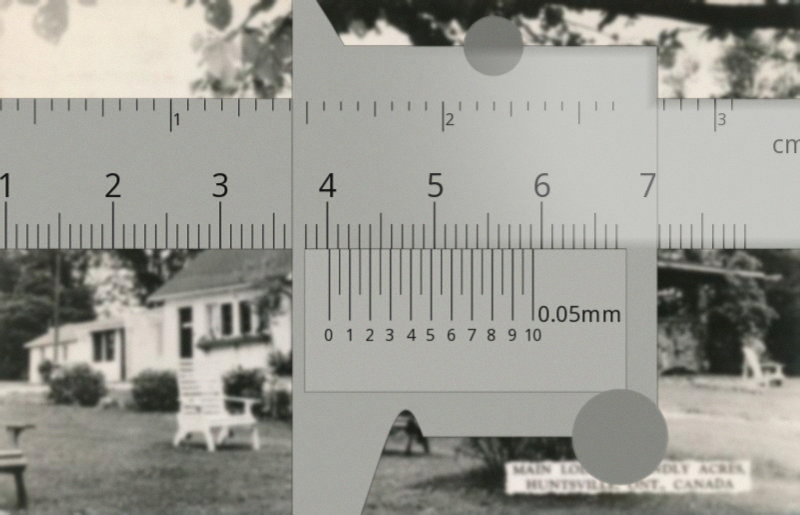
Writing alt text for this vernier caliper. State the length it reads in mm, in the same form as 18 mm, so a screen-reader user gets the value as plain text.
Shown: 40.2 mm
